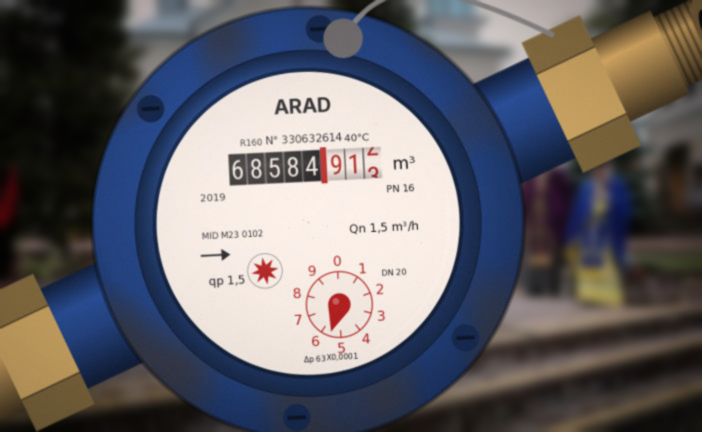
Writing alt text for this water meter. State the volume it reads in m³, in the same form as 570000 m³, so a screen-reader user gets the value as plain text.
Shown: 68584.9125 m³
